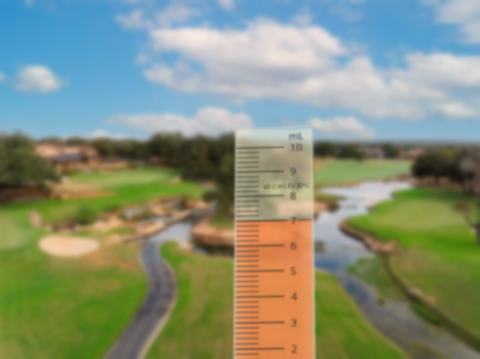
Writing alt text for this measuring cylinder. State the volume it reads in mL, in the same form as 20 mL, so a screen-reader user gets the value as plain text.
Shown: 7 mL
